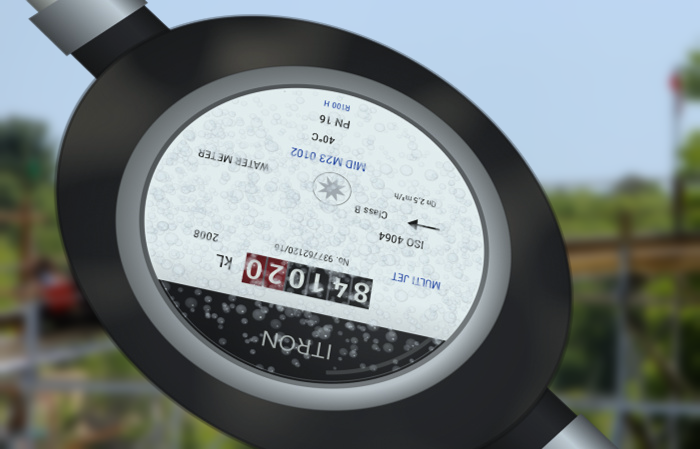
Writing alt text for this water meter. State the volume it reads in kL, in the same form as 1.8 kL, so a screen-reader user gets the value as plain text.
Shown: 8410.20 kL
